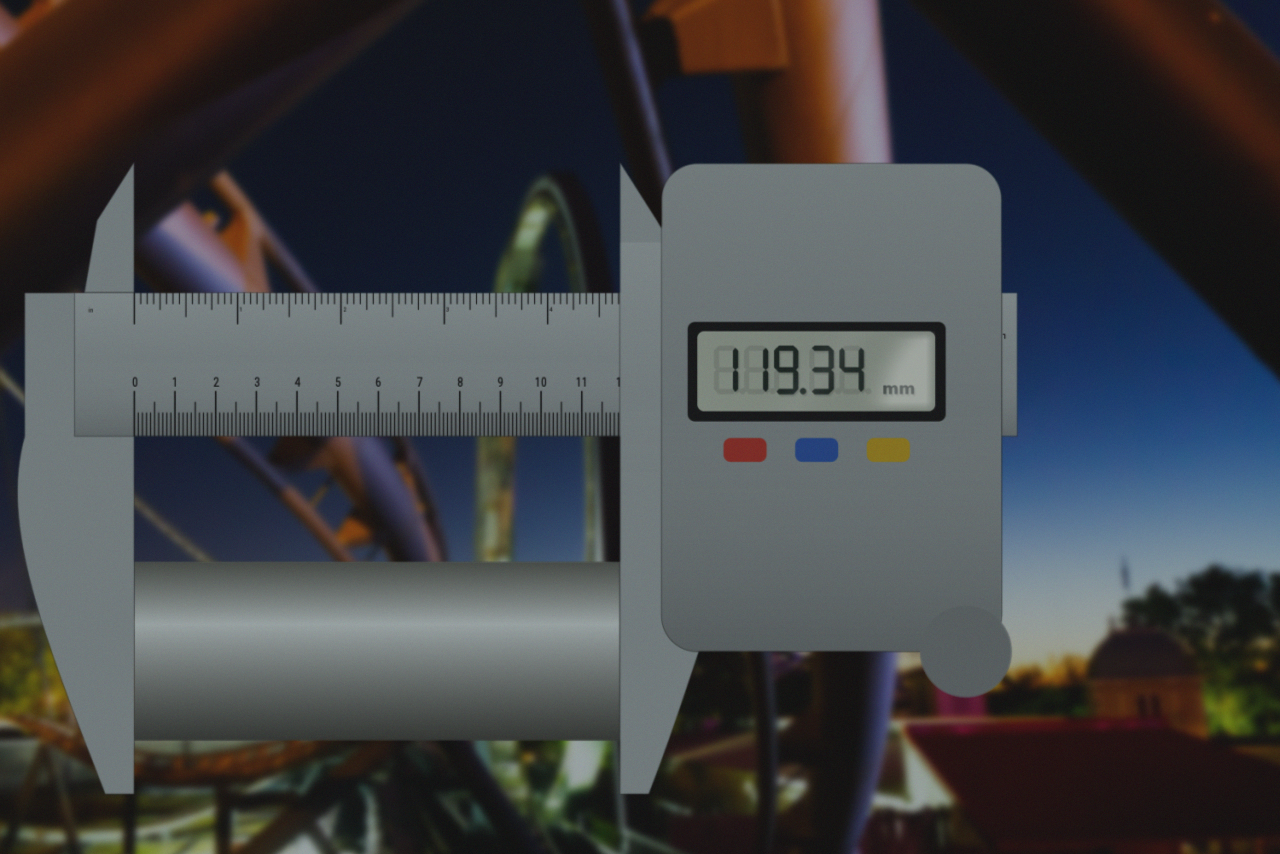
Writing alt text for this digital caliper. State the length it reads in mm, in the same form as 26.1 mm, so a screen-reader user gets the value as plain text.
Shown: 119.34 mm
